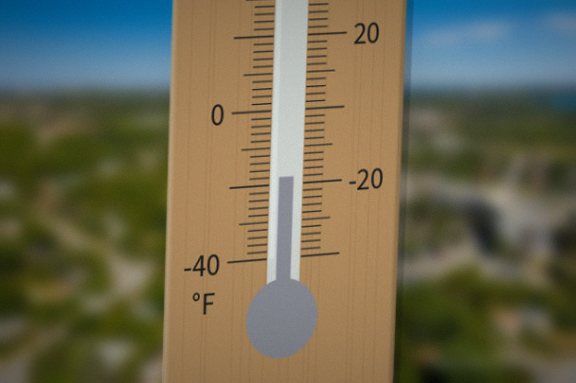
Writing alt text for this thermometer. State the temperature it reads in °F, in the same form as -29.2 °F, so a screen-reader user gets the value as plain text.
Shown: -18 °F
